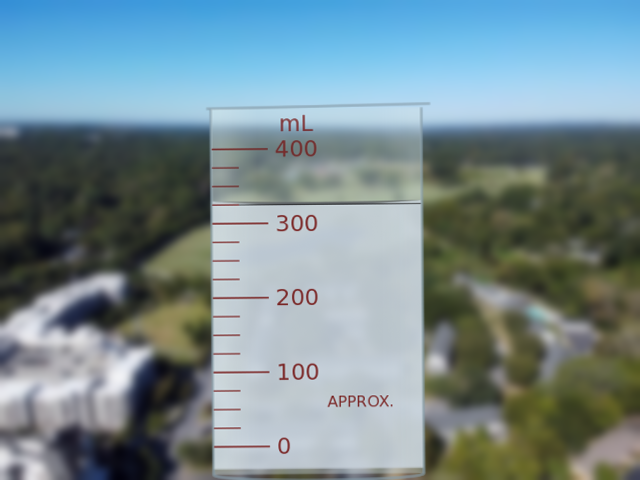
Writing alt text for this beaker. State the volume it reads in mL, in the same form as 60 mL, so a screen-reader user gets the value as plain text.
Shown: 325 mL
